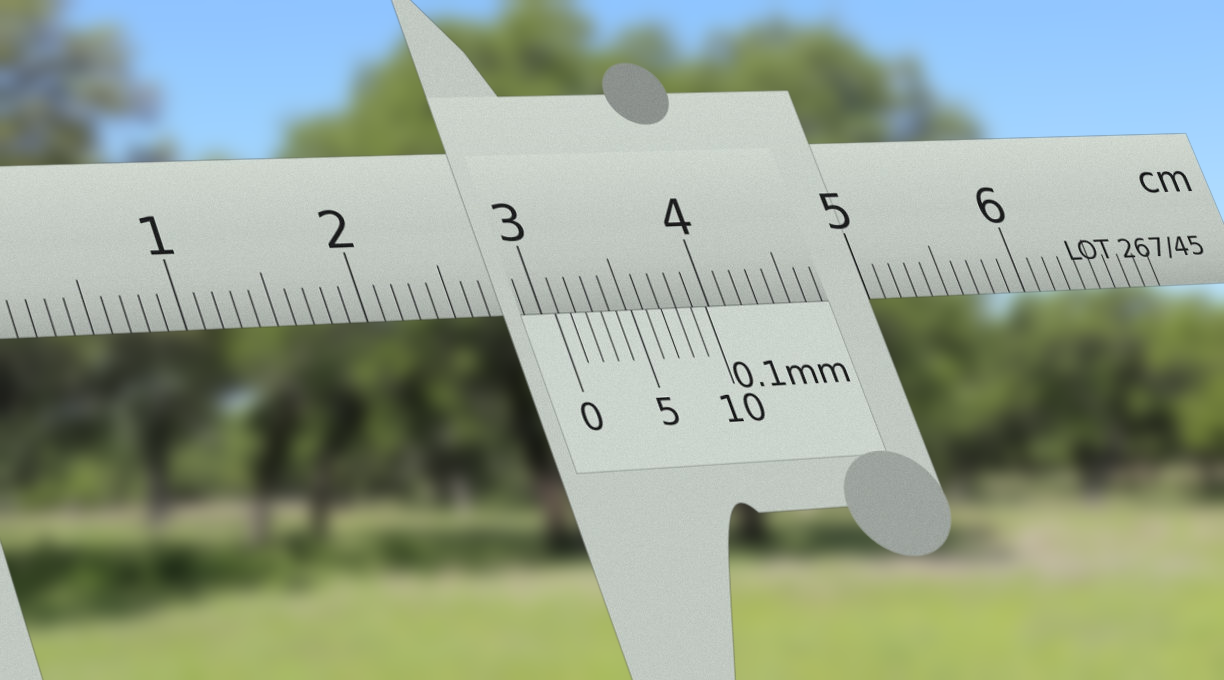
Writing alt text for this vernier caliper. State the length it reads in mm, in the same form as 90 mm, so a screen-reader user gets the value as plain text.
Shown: 30.8 mm
